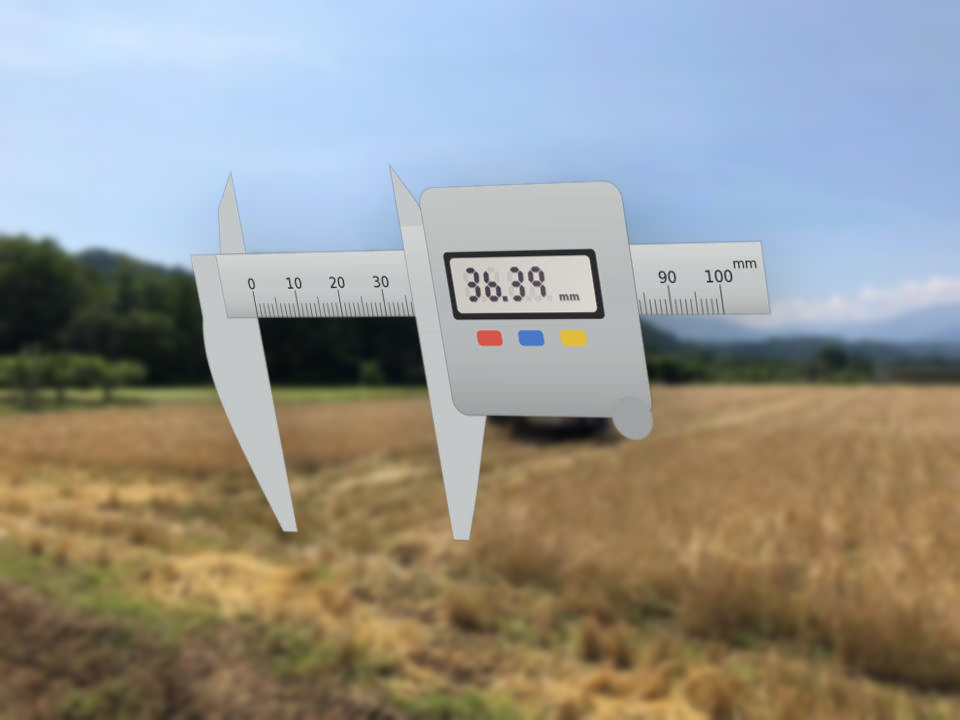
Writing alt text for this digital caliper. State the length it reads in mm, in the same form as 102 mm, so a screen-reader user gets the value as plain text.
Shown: 36.39 mm
